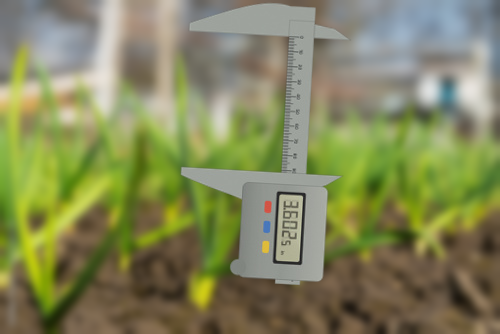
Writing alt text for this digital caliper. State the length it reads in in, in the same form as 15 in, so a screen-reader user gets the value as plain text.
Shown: 3.6025 in
